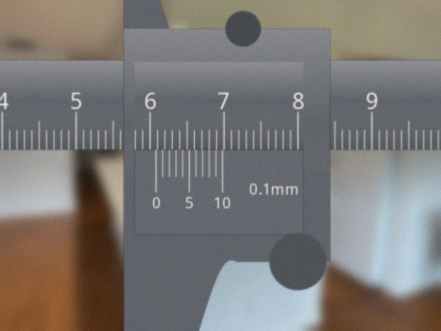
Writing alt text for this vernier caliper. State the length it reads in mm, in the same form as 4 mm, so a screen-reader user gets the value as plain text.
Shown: 60.8 mm
